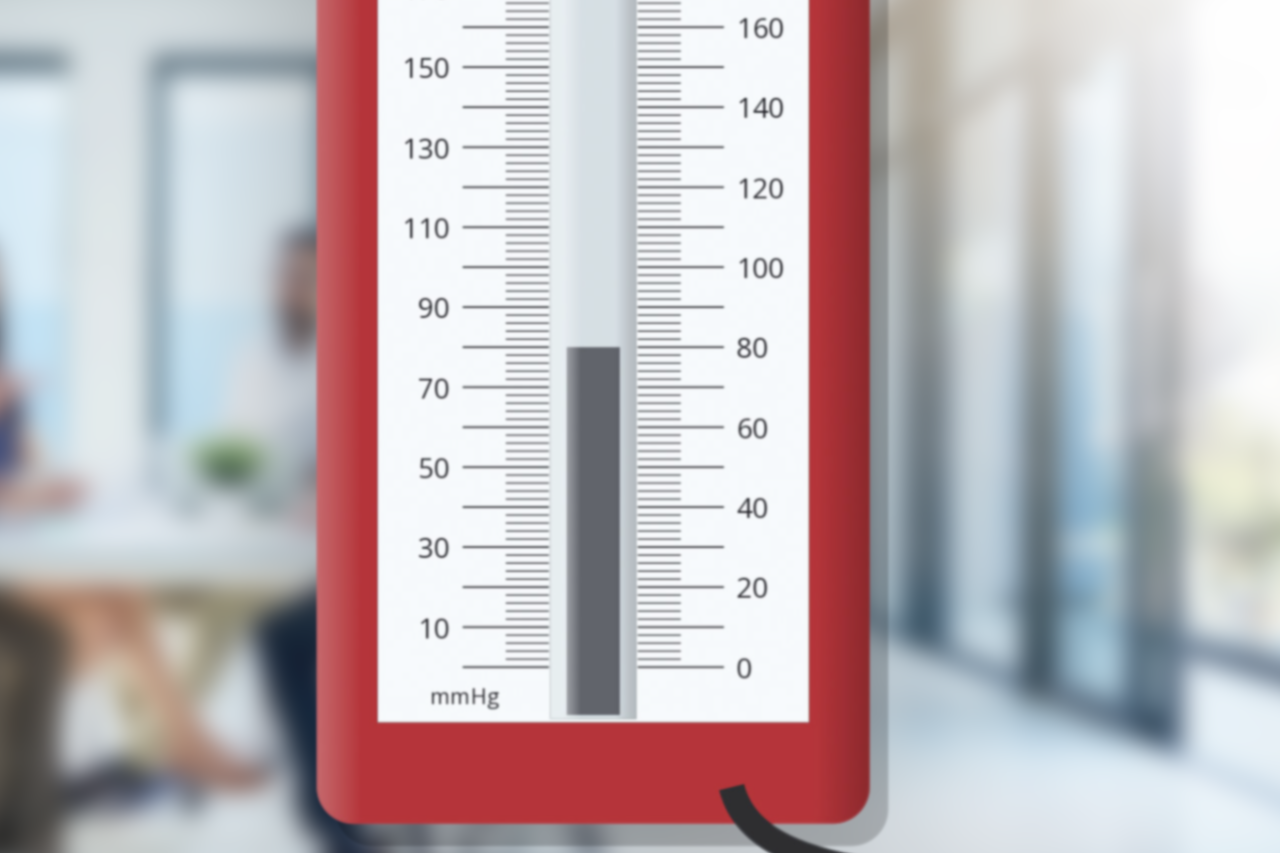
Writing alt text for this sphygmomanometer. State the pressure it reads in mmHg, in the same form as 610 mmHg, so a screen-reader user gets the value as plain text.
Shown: 80 mmHg
